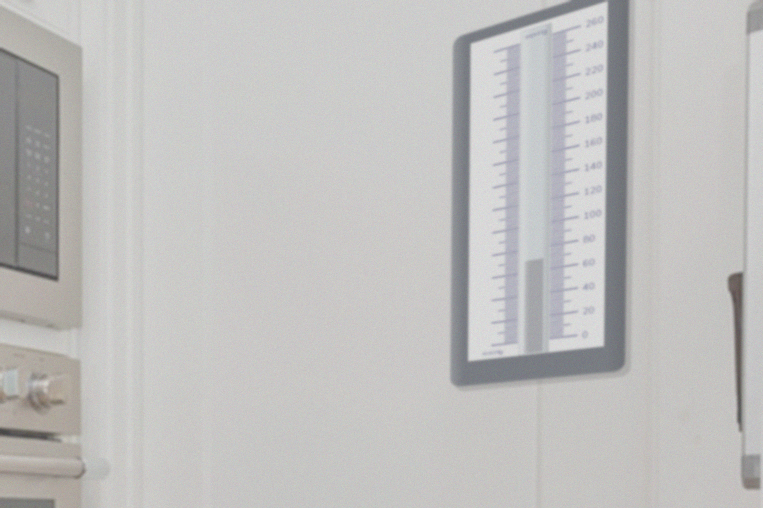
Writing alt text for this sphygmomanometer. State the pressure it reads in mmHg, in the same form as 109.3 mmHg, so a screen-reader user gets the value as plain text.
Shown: 70 mmHg
